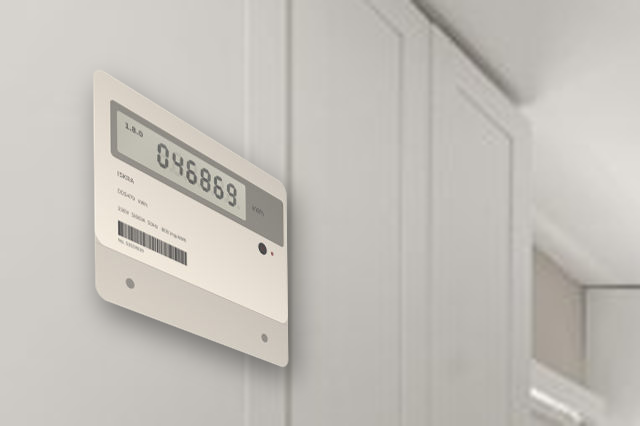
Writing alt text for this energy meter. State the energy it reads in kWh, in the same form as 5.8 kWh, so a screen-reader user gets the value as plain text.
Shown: 46869 kWh
